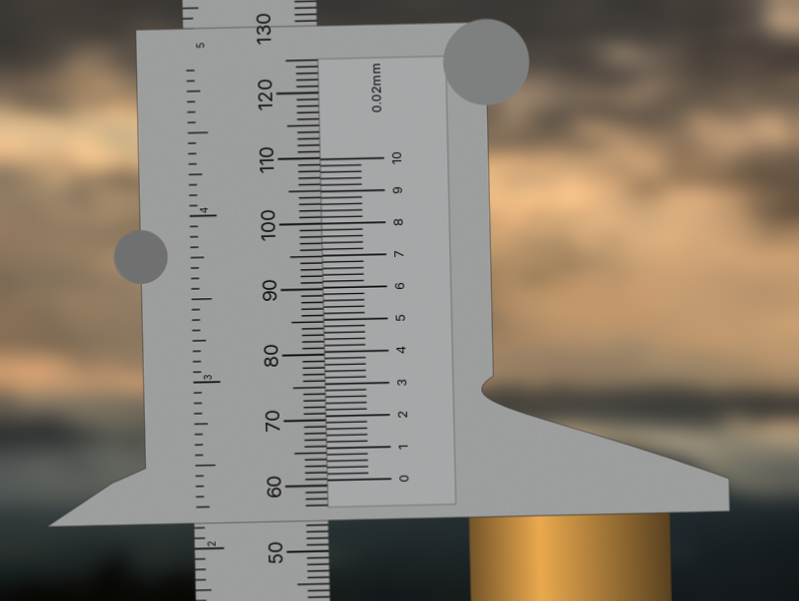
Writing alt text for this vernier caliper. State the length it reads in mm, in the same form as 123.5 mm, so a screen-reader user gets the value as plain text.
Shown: 60.8 mm
